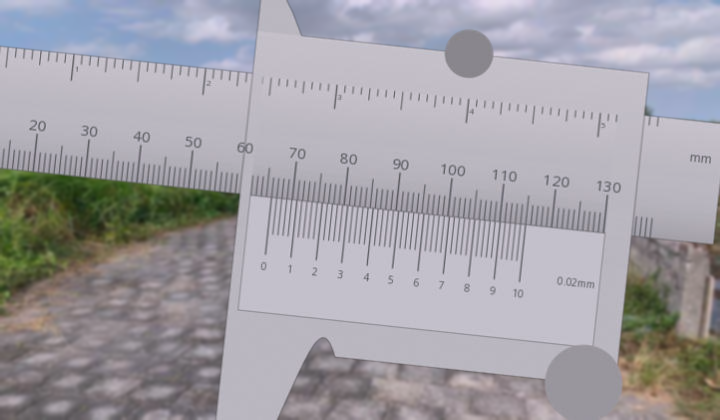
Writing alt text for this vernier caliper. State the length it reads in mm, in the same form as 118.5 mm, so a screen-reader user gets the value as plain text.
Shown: 66.0 mm
